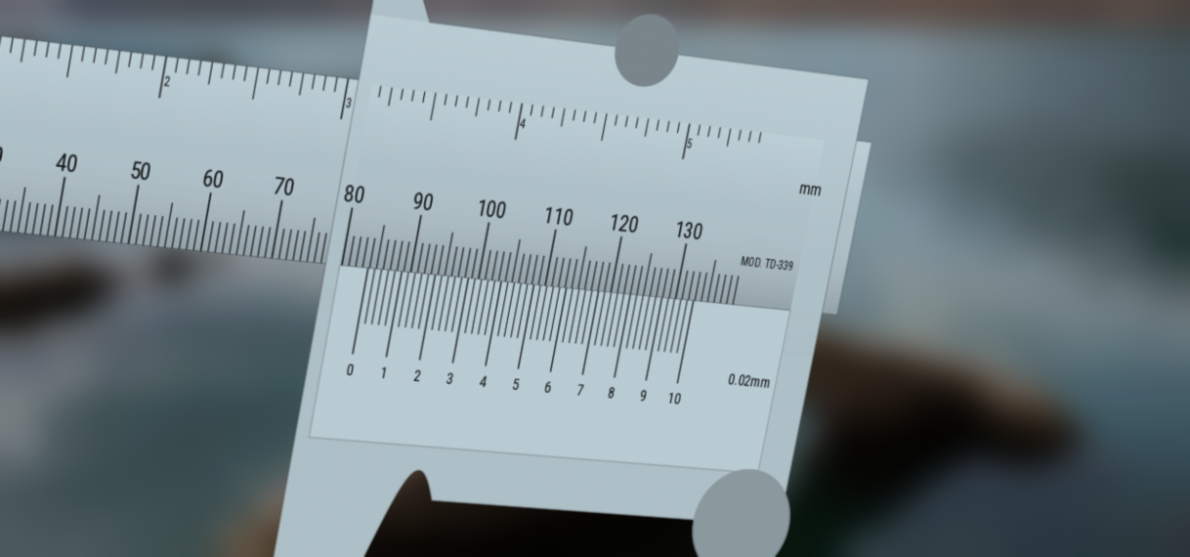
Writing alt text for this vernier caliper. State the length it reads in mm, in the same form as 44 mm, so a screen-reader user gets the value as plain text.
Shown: 83.8 mm
